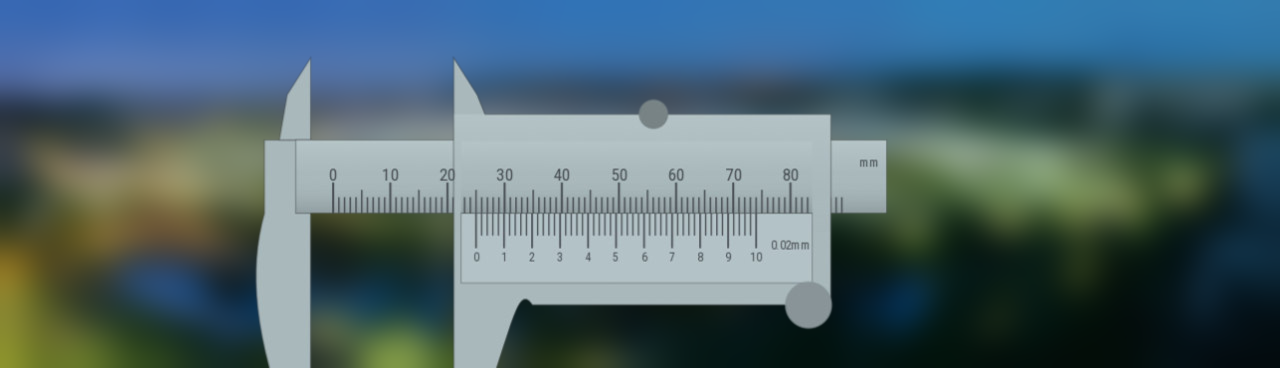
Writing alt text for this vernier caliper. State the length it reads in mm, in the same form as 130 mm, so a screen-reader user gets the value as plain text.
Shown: 25.0 mm
